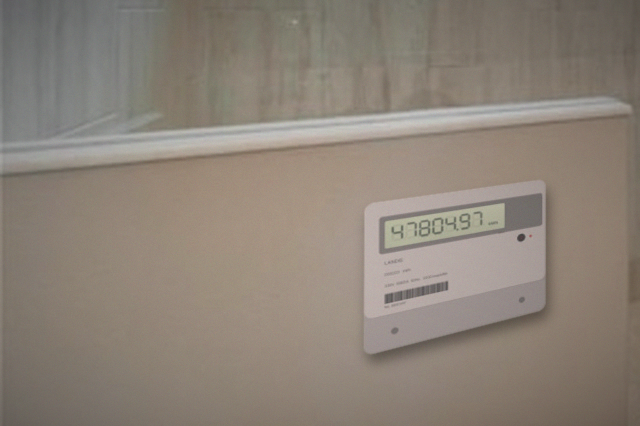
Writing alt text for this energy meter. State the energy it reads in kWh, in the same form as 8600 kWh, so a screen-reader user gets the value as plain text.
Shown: 47804.97 kWh
